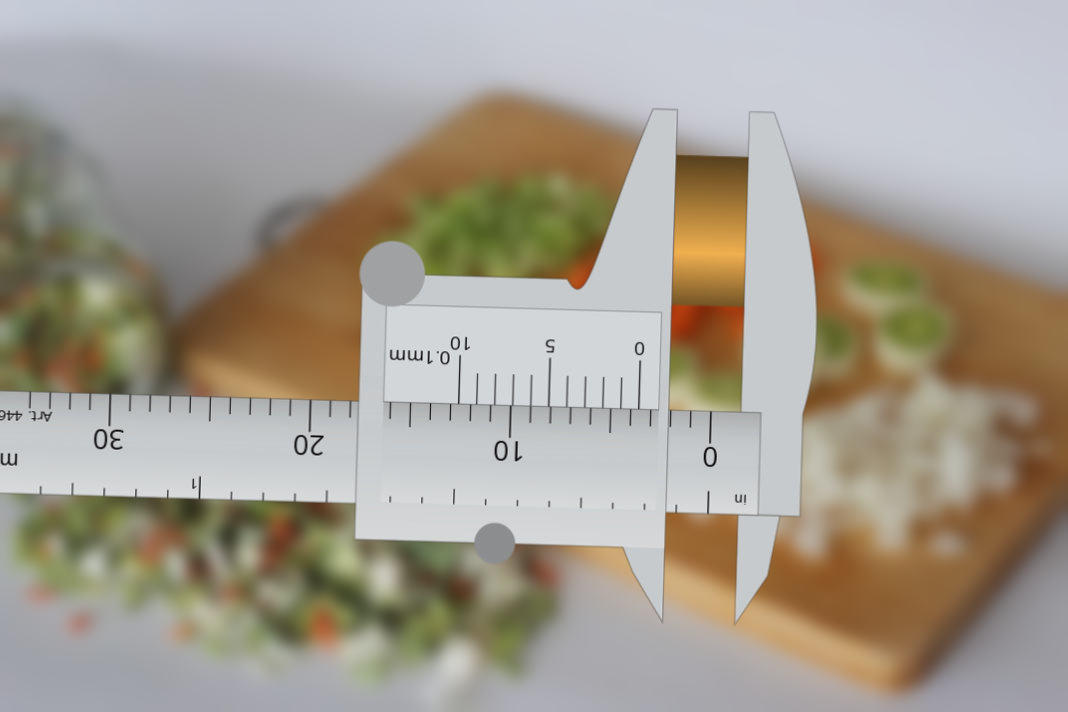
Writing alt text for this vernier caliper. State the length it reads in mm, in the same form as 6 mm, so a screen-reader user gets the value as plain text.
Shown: 3.6 mm
